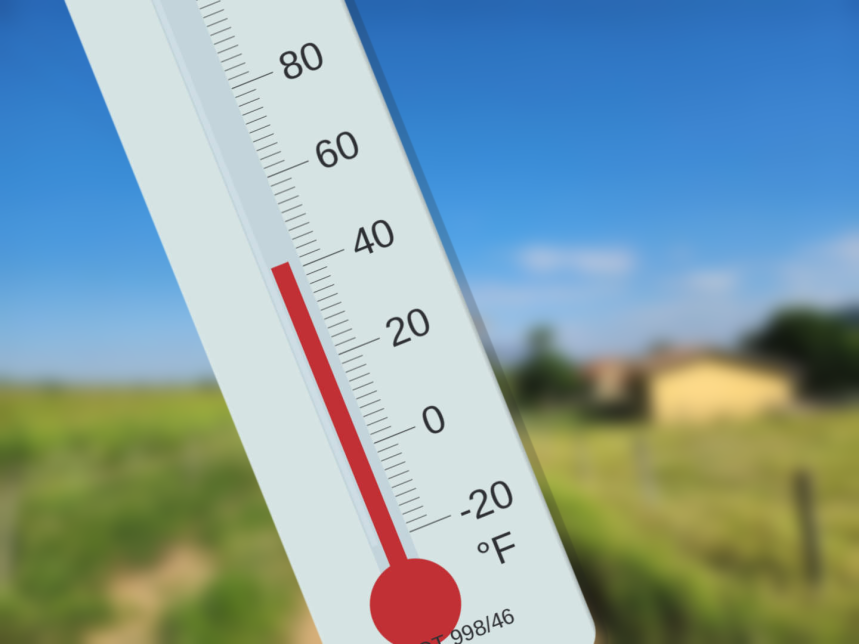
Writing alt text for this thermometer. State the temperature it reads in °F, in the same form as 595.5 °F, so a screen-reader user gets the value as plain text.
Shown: 42 °F
